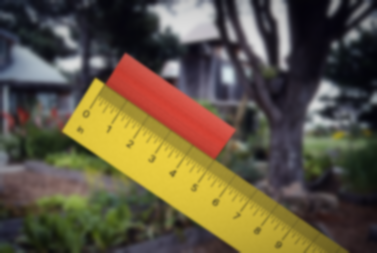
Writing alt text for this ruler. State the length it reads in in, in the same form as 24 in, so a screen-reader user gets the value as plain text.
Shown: 5 in
